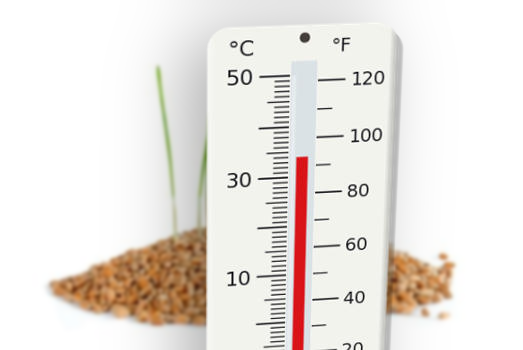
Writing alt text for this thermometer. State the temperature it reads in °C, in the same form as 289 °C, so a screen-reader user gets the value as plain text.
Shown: 34 °C
